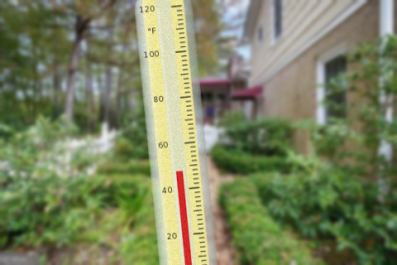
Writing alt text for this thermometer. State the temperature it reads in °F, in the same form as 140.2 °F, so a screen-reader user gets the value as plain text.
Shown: 48 °F
